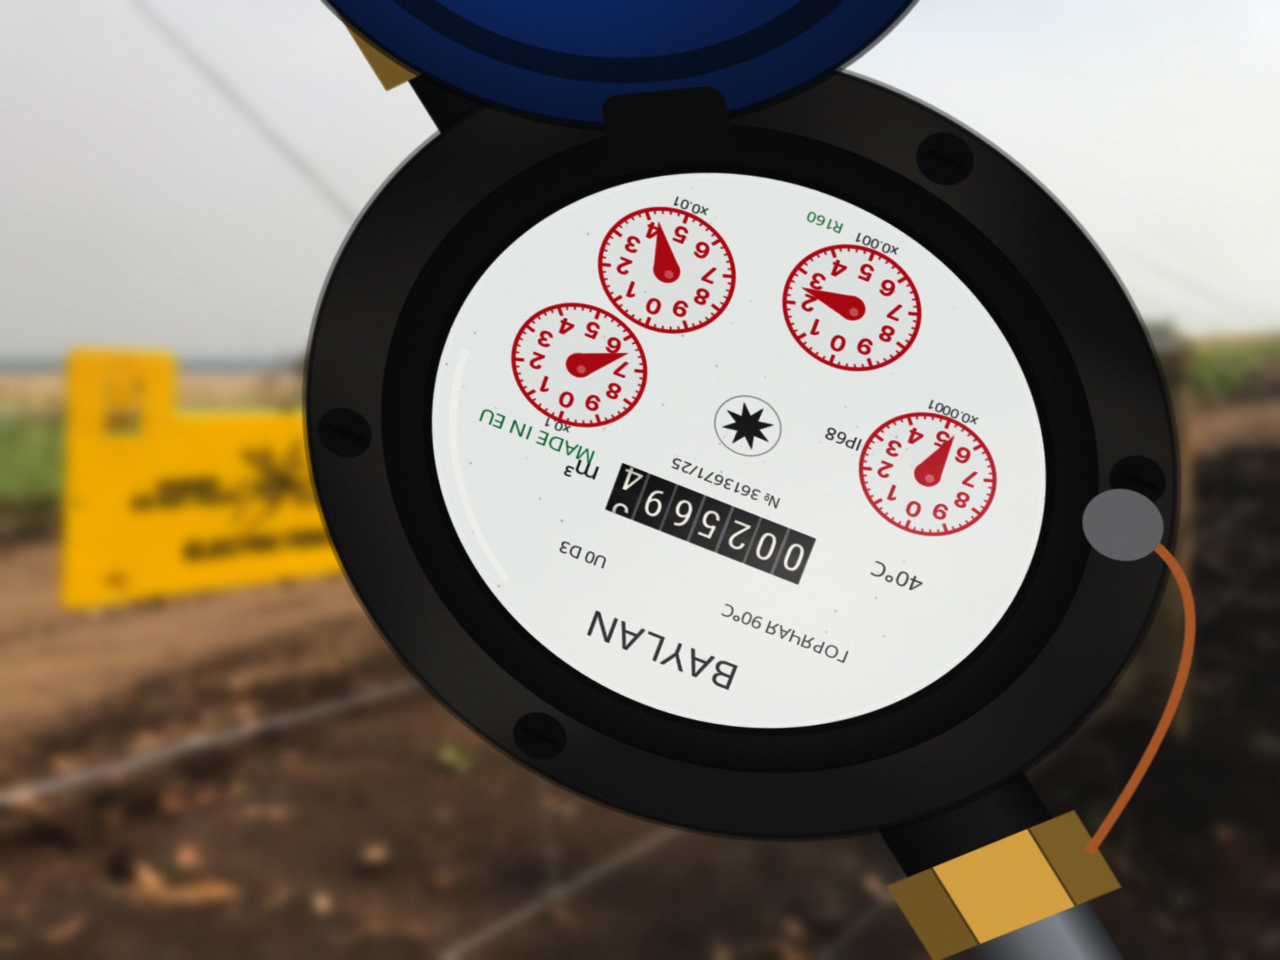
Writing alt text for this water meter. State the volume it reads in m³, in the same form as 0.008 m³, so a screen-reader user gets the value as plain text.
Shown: 25693.6425 m³
